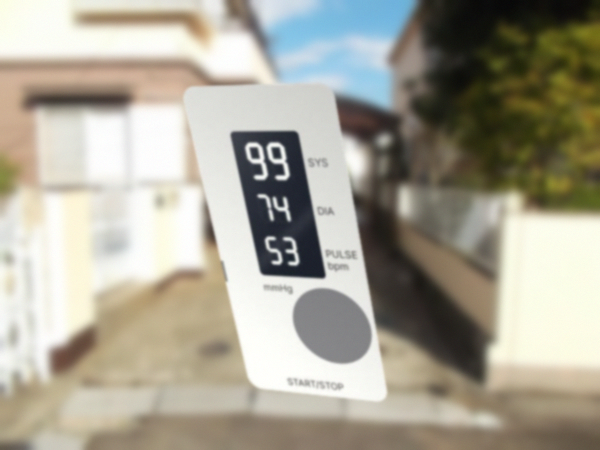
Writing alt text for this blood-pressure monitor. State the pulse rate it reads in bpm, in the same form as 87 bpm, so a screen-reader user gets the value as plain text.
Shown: 53 bpm
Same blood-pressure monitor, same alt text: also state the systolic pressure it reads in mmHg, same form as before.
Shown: 99 mmHg
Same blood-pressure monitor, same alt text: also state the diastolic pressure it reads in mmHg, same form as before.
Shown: 74 mmHg
